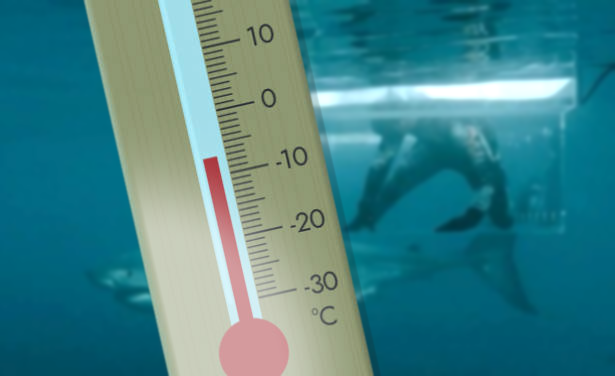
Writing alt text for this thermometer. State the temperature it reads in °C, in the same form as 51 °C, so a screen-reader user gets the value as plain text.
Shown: -7 °C
